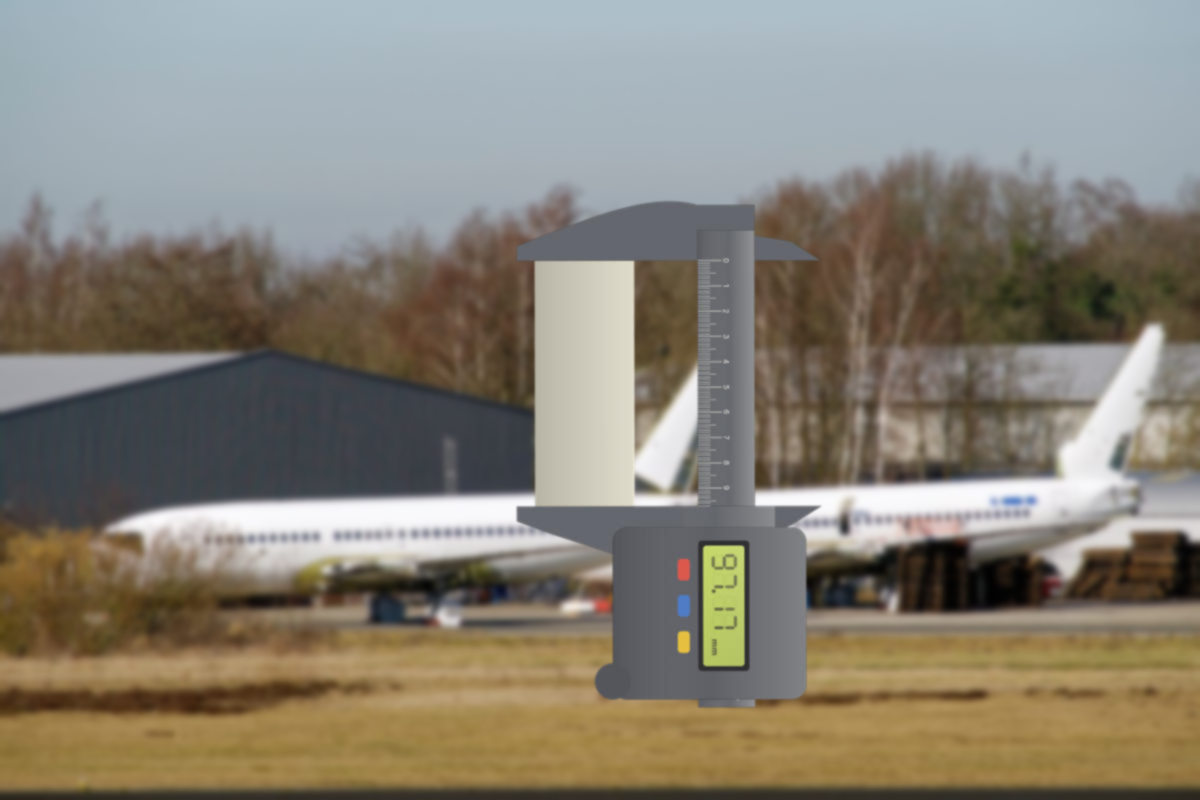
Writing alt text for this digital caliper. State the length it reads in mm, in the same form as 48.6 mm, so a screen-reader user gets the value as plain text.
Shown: 97.17 mm
